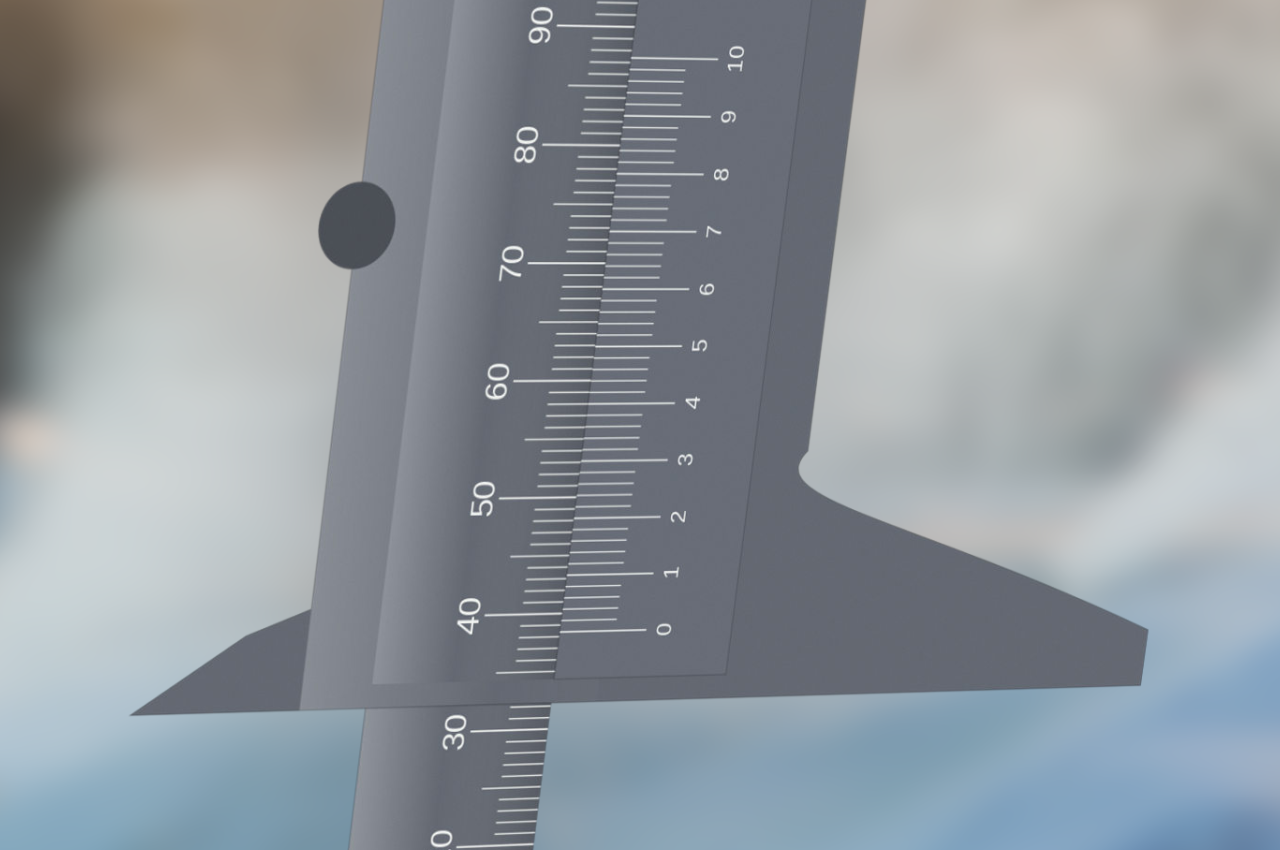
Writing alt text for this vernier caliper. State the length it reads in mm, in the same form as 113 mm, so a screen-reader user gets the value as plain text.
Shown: 38.4 mm
